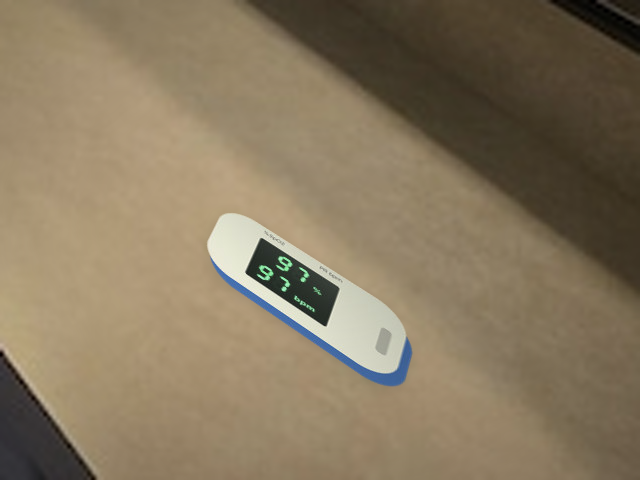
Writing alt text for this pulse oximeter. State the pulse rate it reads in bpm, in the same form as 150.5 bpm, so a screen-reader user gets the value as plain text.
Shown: 97 bpm
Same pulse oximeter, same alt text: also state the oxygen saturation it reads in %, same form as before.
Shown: 97 %
